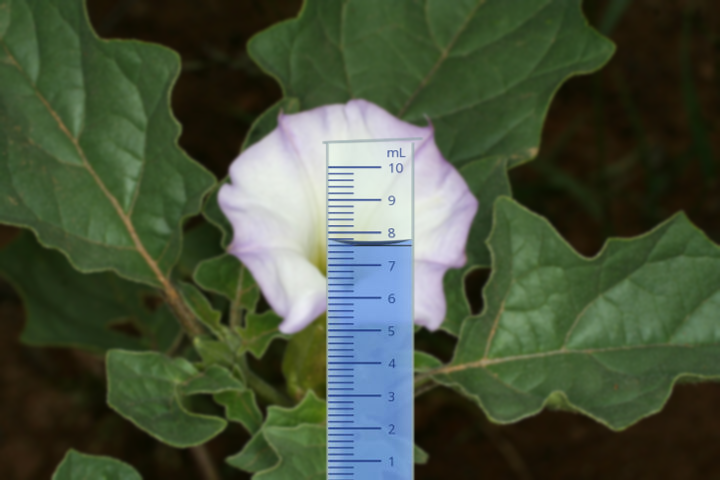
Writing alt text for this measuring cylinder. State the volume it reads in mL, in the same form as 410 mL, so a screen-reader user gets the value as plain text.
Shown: 7.6 mL
